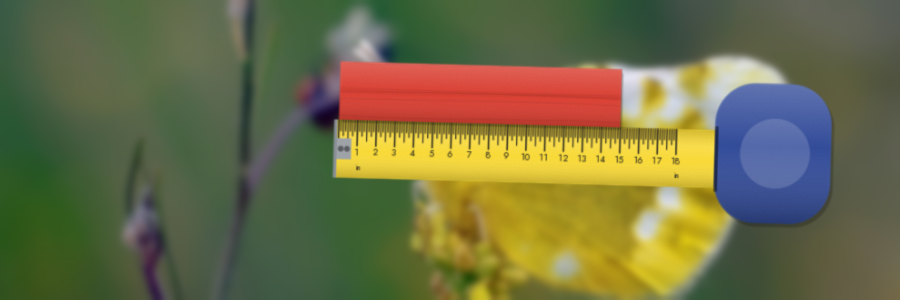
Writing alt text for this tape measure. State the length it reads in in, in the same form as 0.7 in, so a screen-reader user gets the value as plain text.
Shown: 15 in
